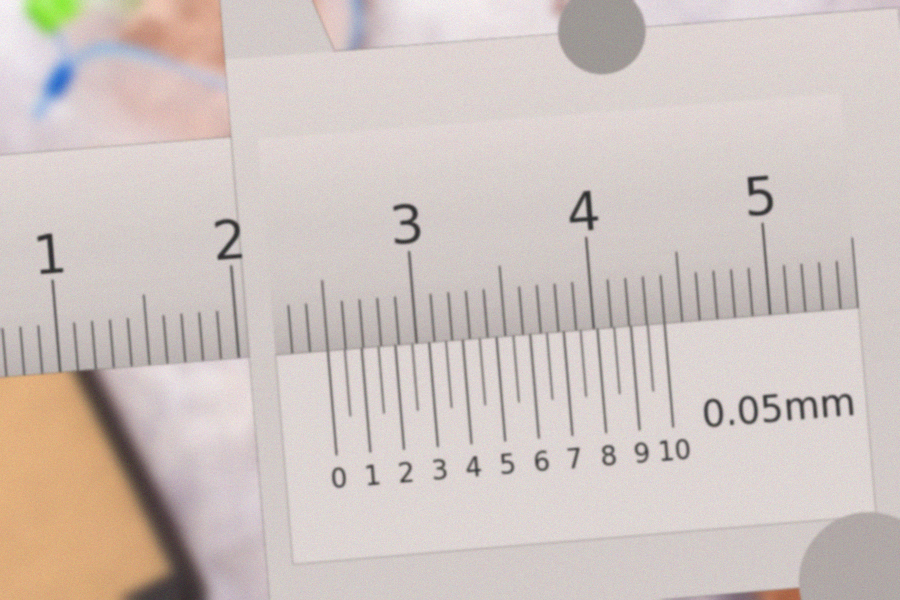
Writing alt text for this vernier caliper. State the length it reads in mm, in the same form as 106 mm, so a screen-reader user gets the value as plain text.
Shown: 25.0 mm
